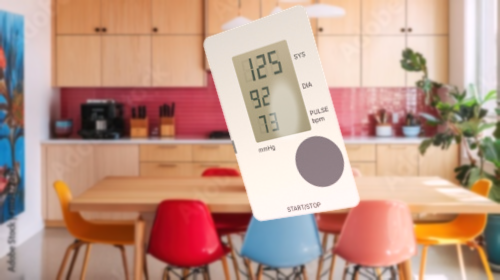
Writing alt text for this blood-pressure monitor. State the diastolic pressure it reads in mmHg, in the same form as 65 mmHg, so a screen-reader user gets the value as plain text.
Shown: 92 mmHg
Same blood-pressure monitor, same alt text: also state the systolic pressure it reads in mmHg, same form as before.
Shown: 125 mmHg
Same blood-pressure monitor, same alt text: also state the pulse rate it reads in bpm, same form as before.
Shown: 73 bpm
